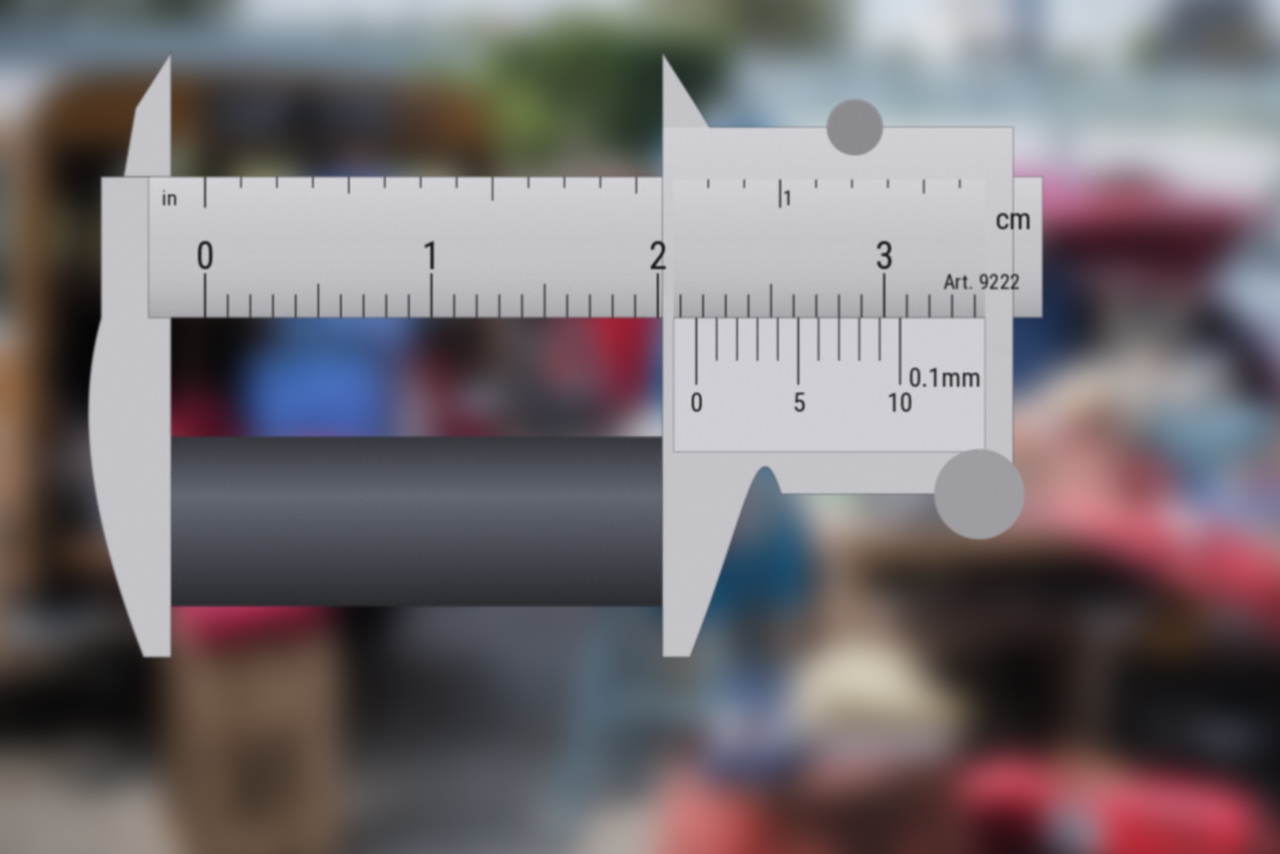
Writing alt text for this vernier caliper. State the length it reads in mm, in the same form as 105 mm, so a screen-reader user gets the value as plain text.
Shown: 21.7 mm
